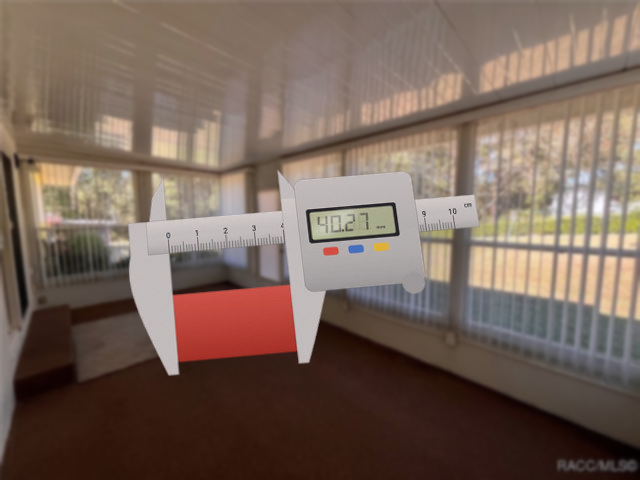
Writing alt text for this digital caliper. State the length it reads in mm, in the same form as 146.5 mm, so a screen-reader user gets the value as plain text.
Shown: 40.27 mm
